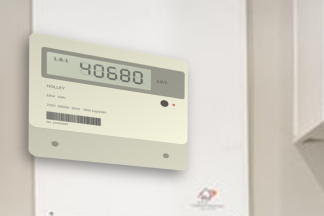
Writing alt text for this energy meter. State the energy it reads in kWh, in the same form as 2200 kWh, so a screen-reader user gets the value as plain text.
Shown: 40680 kWh
